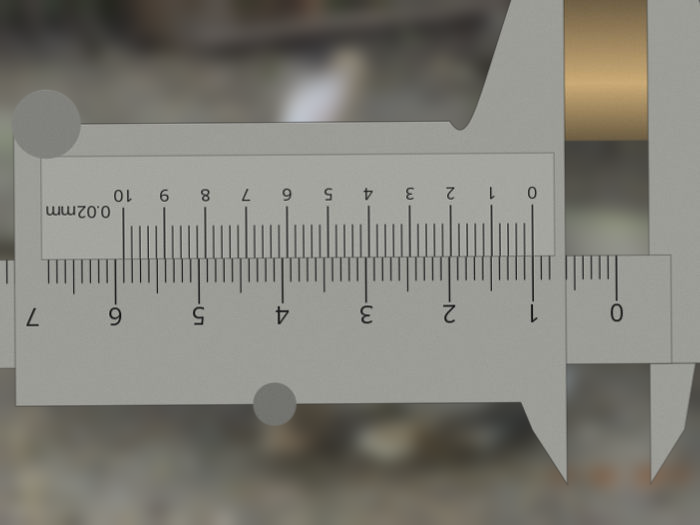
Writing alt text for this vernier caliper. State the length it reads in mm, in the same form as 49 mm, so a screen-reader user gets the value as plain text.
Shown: 10.0 mm
